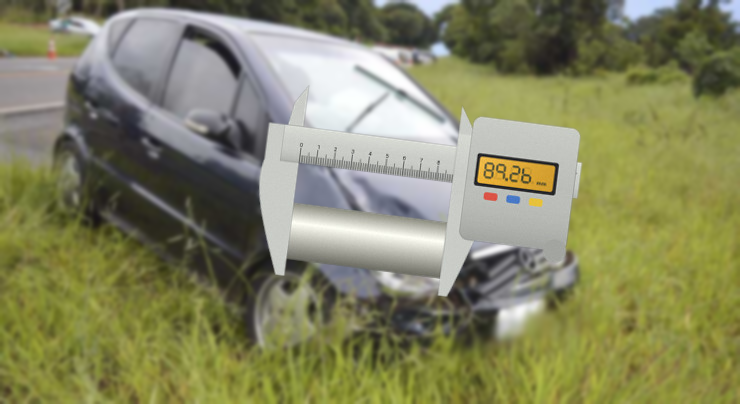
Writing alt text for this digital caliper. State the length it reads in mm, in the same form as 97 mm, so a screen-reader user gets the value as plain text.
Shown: 89.26 mm
